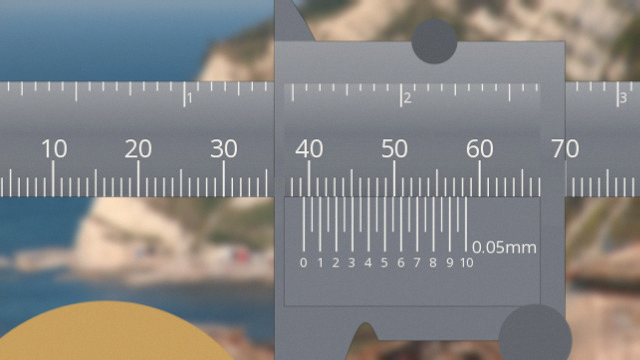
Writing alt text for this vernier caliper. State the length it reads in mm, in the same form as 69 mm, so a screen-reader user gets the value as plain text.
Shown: 39.4 mm
